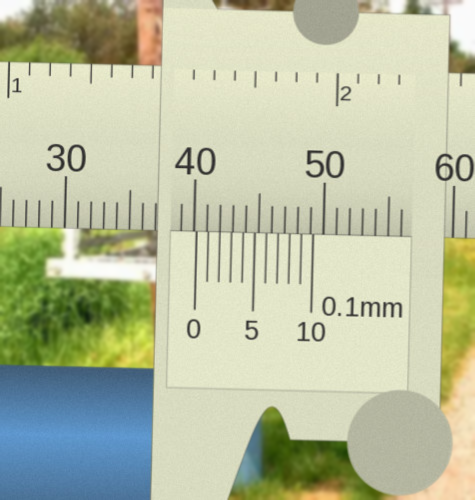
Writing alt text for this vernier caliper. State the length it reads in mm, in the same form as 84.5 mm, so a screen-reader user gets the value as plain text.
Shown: 40.2 mm
